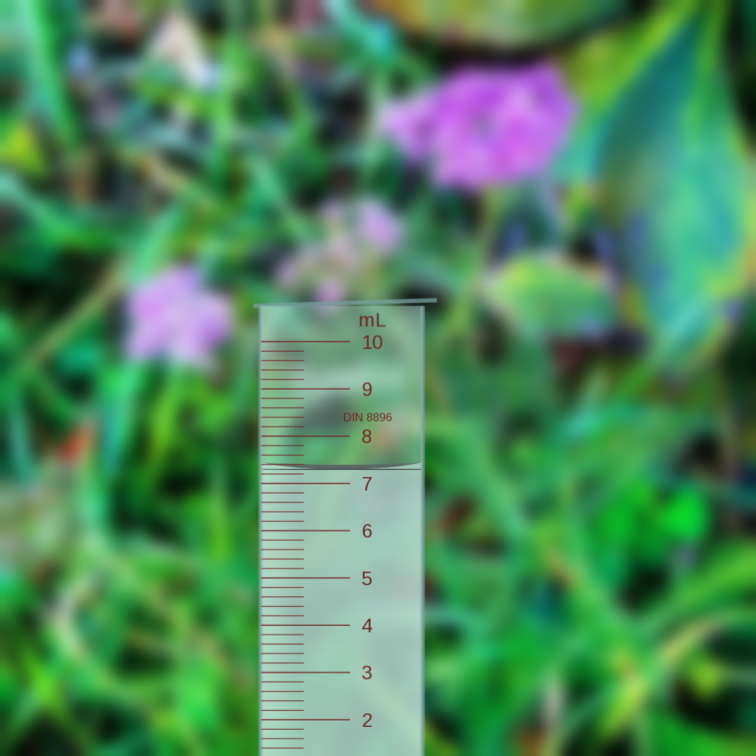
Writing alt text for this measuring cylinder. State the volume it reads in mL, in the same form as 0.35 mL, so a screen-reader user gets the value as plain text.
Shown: 7.3 mL
